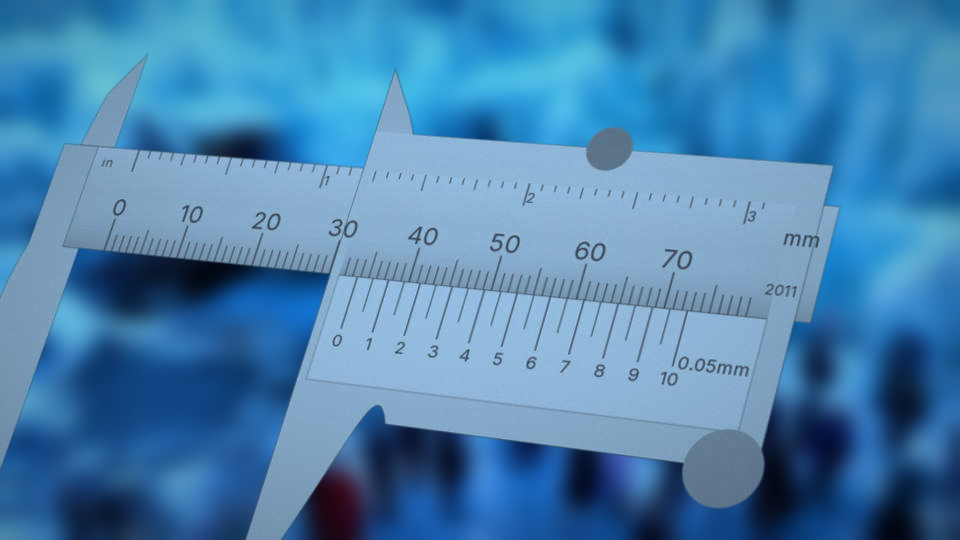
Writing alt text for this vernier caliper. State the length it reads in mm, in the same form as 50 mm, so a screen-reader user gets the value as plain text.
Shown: 33.6 mm
